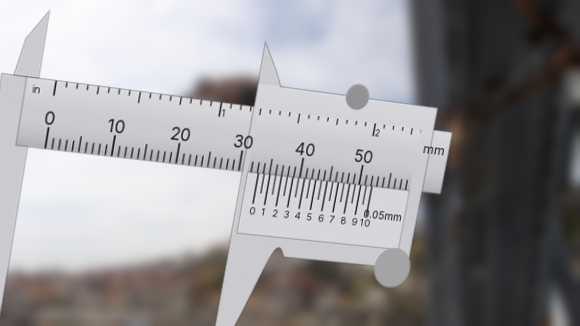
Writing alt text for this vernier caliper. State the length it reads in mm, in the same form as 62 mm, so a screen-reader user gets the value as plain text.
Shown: 33.2 mm
